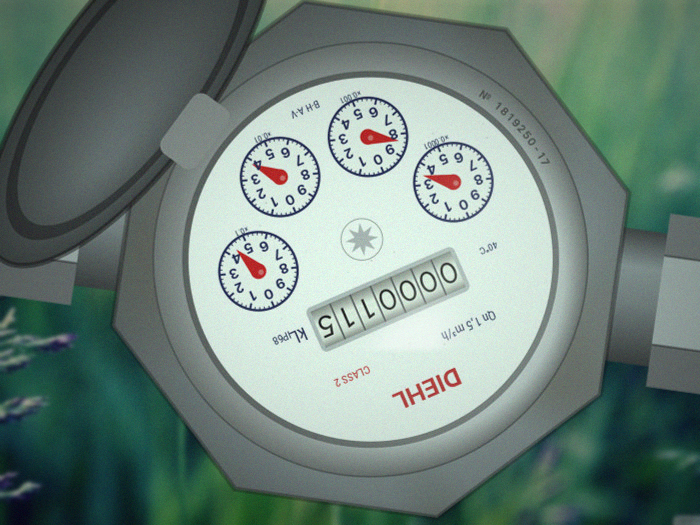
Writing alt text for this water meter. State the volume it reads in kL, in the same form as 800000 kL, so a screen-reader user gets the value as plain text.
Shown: 115.4383 kL
